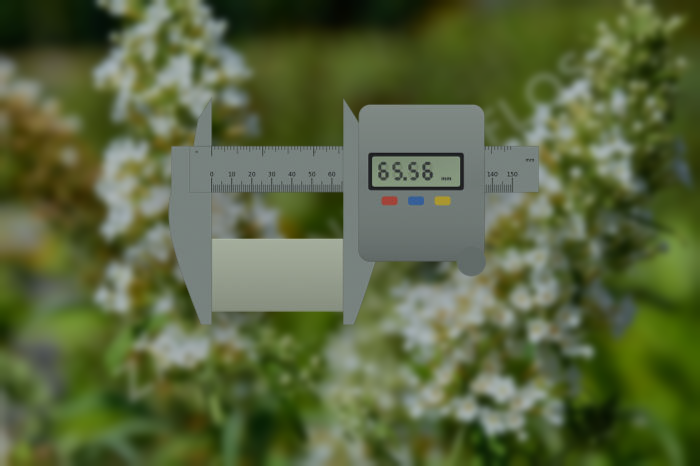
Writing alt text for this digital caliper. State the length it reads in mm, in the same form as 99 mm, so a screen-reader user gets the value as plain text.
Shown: 65.56 mm
